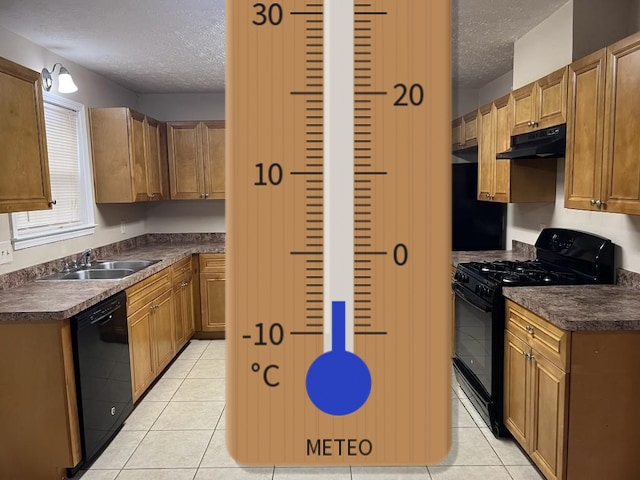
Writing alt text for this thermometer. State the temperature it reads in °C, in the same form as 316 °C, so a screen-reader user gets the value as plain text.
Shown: -6 °C
